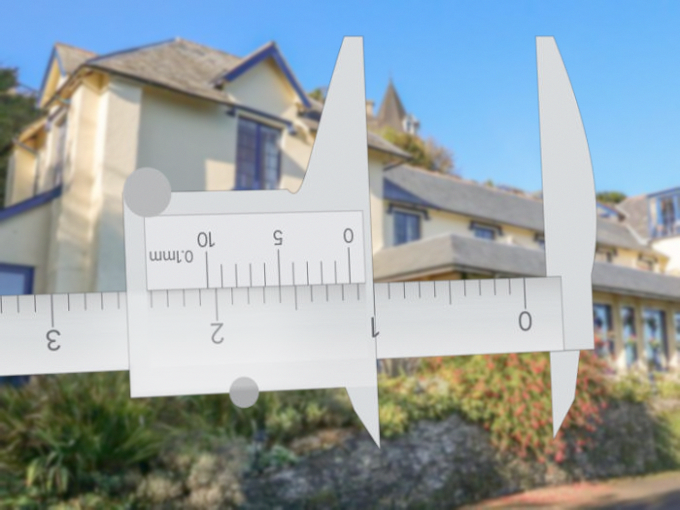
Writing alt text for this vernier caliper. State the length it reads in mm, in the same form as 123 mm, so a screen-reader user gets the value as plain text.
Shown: 11.5 mm
